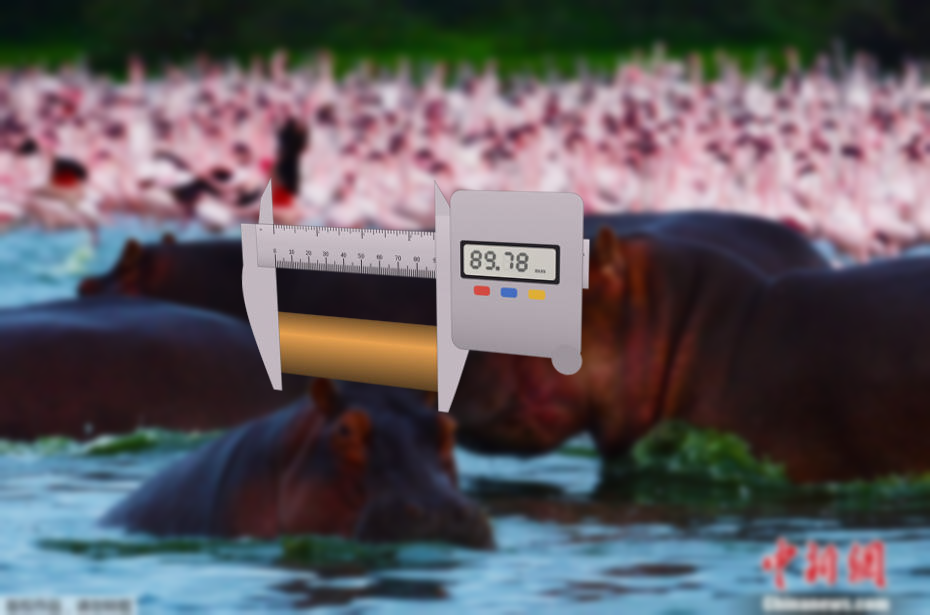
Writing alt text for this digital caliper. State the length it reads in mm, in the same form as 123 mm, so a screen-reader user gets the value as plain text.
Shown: 89.78 mm
